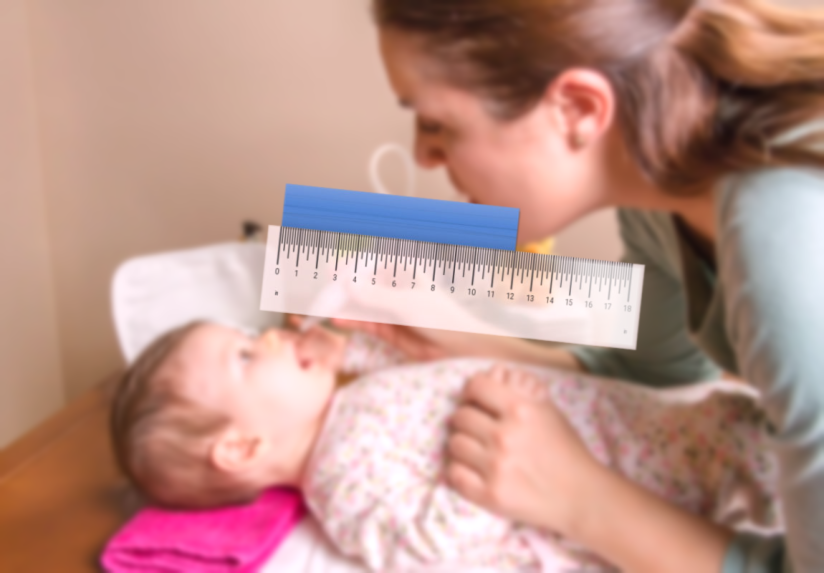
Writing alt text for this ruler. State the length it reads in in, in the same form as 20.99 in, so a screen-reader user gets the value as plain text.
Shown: 12 in
